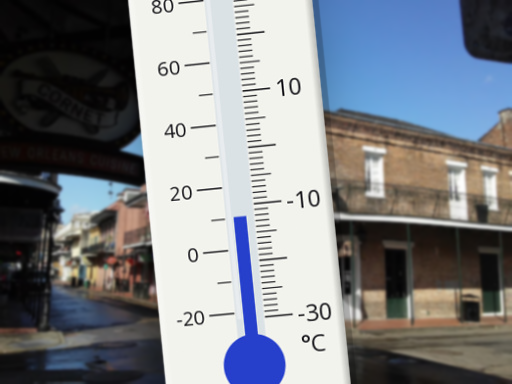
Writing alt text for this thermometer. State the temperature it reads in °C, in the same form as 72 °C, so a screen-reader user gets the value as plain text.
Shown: -12 °C
